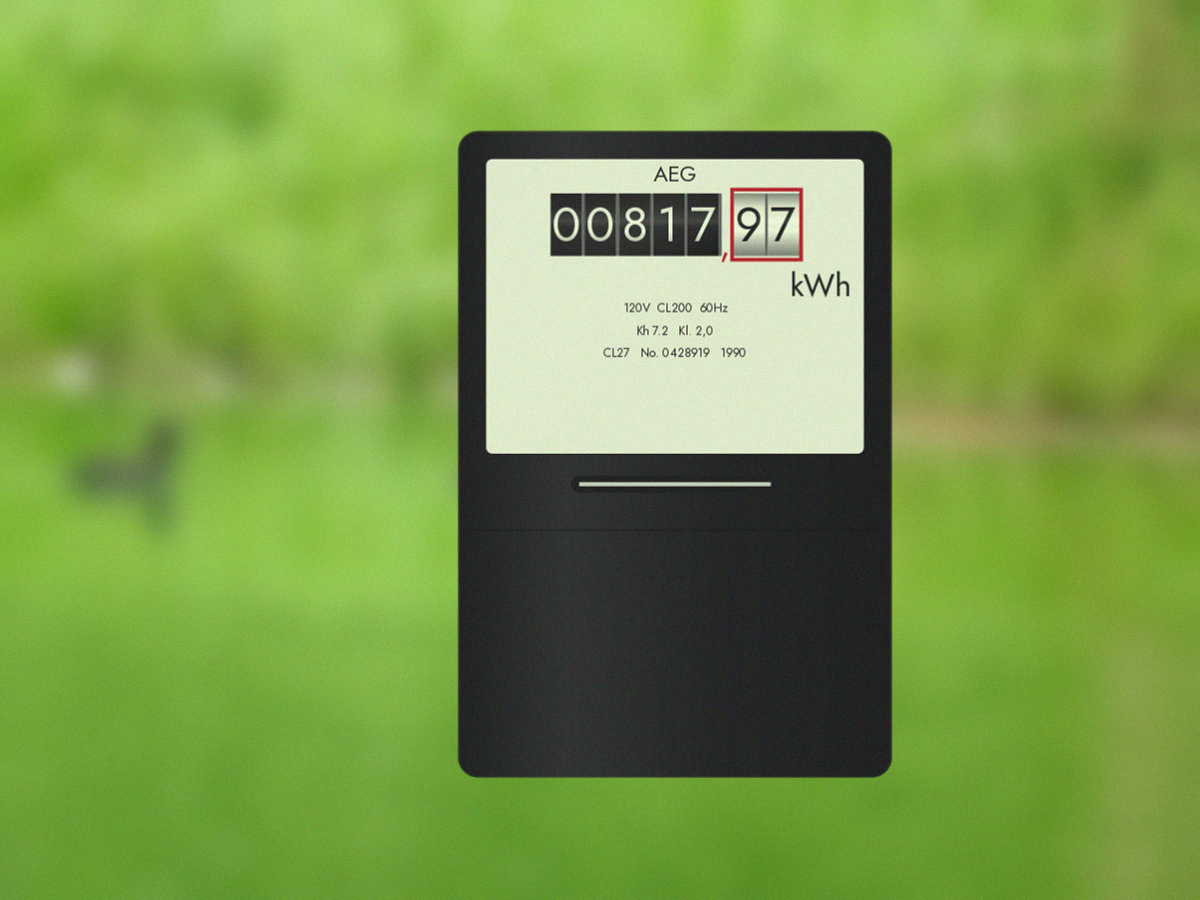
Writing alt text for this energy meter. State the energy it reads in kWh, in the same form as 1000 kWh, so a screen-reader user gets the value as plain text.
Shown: 817.97 kWh
